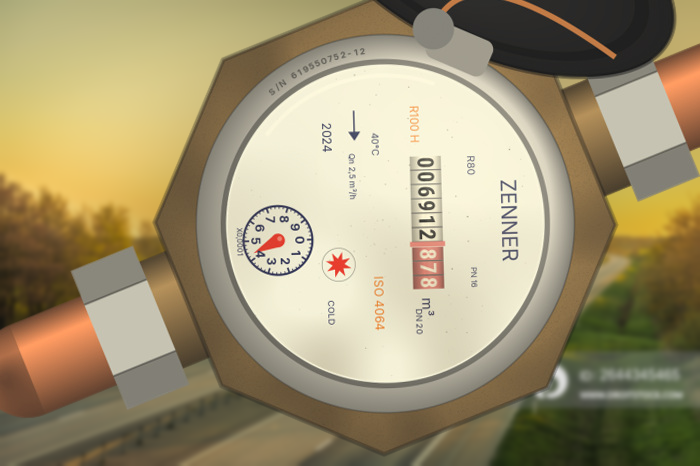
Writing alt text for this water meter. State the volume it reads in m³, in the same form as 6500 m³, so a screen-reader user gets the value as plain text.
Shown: 6912.8784 m³
